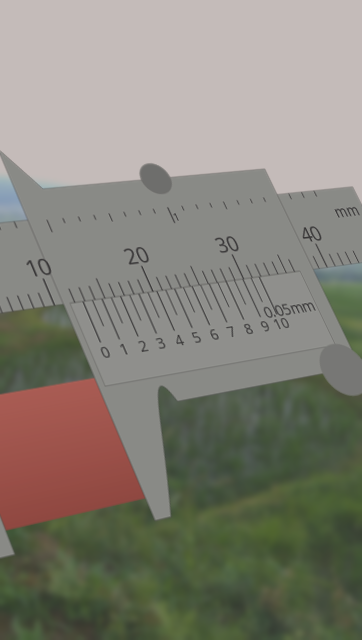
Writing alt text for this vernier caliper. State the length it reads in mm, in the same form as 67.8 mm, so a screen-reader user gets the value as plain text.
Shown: 12.8 mm
